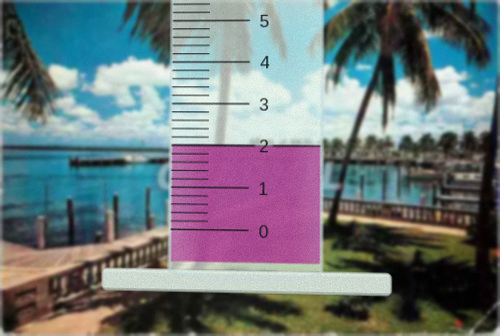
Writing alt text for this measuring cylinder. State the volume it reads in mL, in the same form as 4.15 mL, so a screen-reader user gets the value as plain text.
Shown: 2 mL
